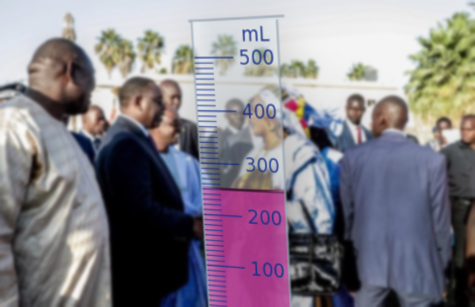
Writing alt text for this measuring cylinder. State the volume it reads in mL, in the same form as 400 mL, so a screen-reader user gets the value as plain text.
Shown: 250 mL
